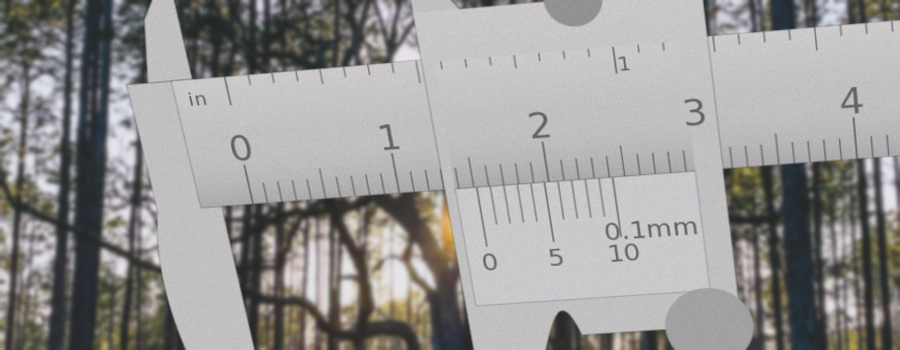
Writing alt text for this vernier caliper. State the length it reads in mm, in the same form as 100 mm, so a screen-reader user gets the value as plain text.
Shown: 15.2 mm
